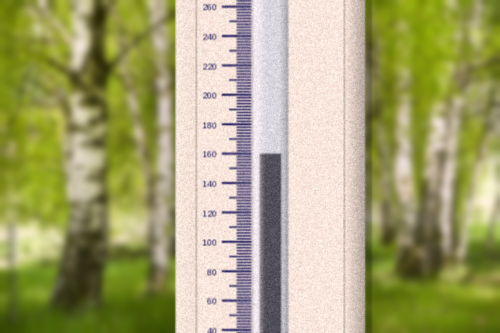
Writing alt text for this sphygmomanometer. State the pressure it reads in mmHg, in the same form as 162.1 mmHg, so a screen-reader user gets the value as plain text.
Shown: 160 mmHg
